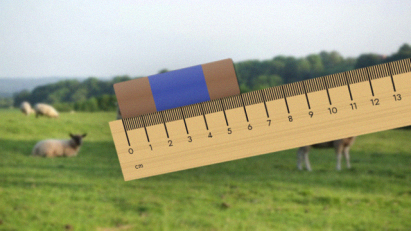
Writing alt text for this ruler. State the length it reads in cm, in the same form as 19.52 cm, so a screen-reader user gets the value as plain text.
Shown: 6 cm
